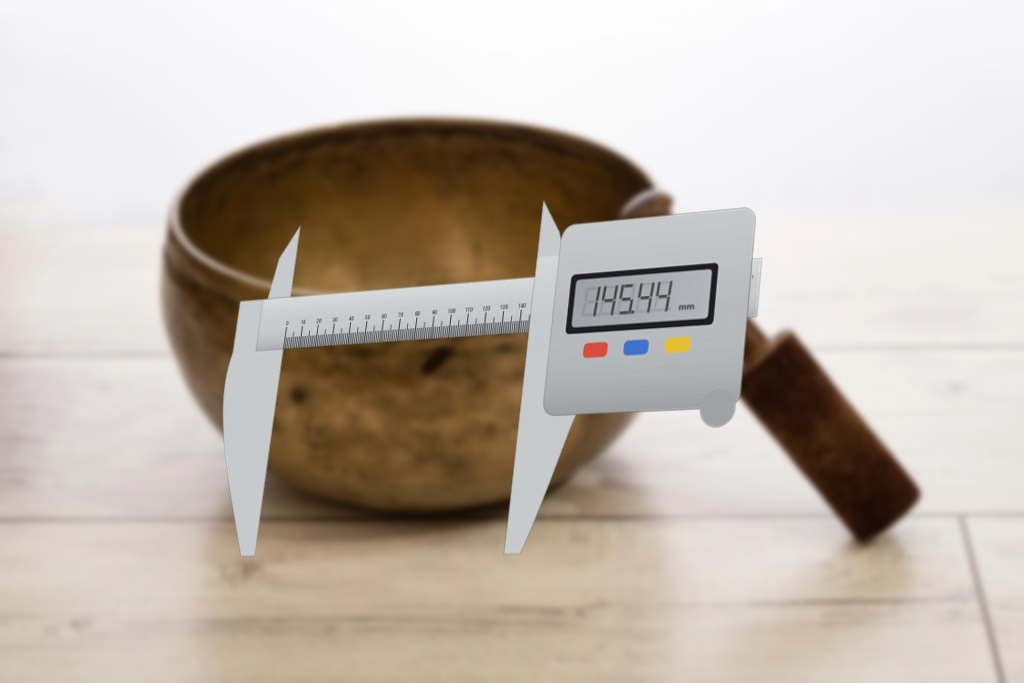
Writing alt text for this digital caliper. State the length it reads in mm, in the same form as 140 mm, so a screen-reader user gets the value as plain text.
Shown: 145.44 mm
